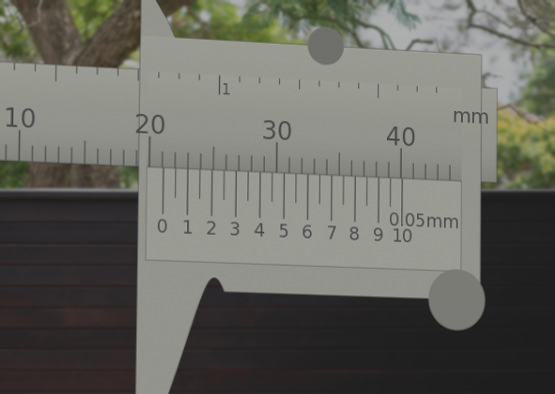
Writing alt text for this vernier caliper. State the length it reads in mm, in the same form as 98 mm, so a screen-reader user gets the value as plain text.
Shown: 21.1 mm
